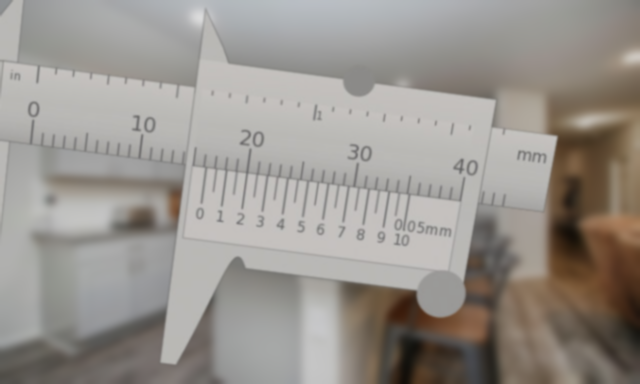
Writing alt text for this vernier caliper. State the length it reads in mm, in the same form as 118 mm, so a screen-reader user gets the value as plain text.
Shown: 16.2 mm
